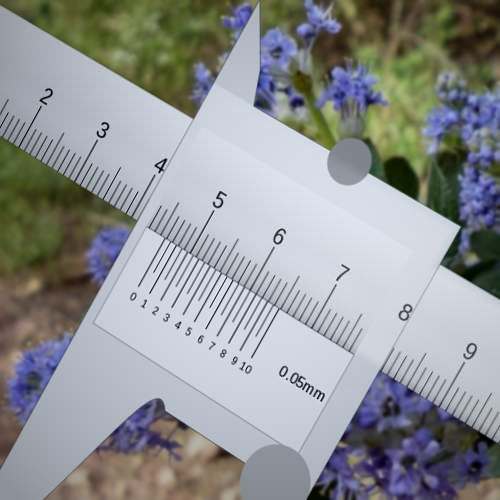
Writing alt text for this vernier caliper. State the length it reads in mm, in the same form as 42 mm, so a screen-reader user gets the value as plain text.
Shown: 45.8 mm
